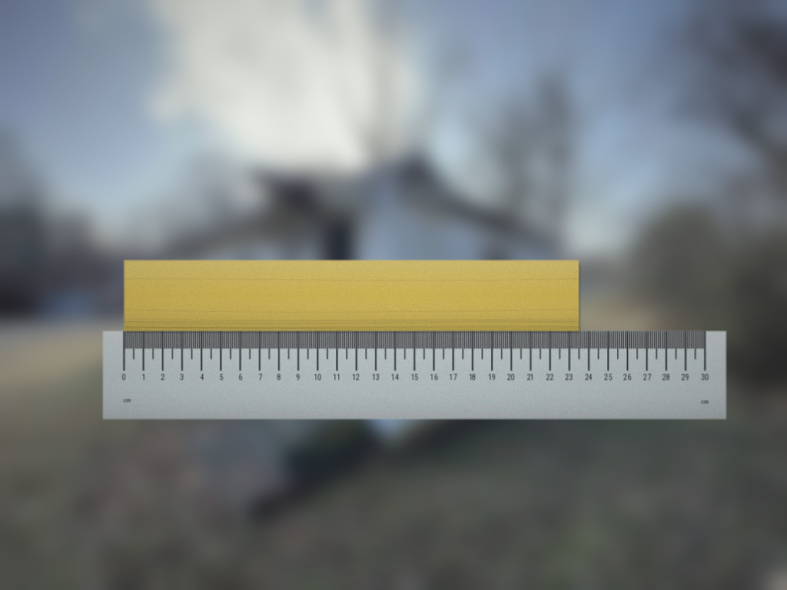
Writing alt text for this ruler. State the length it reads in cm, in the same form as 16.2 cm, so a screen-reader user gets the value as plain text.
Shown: 23.5 cm
